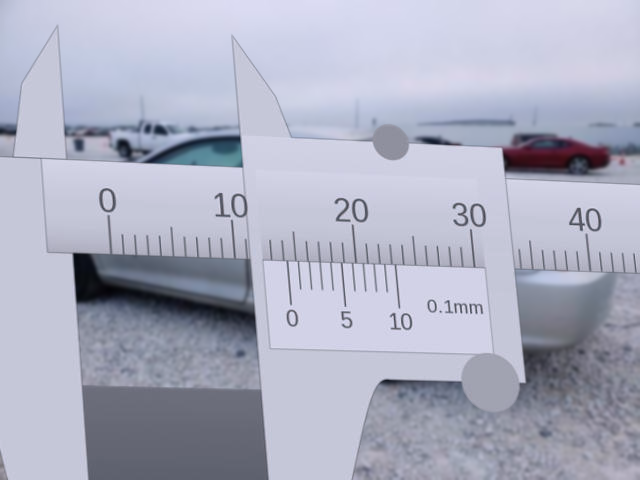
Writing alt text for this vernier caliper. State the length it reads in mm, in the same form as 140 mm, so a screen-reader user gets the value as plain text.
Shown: 14.3 mm
